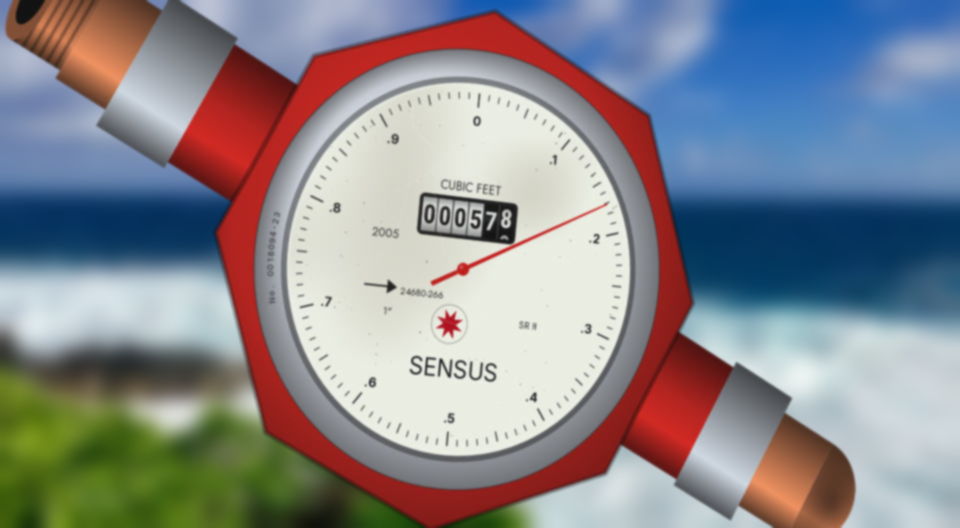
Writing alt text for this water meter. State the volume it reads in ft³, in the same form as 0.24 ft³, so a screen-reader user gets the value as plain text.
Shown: 578.17 ft³
